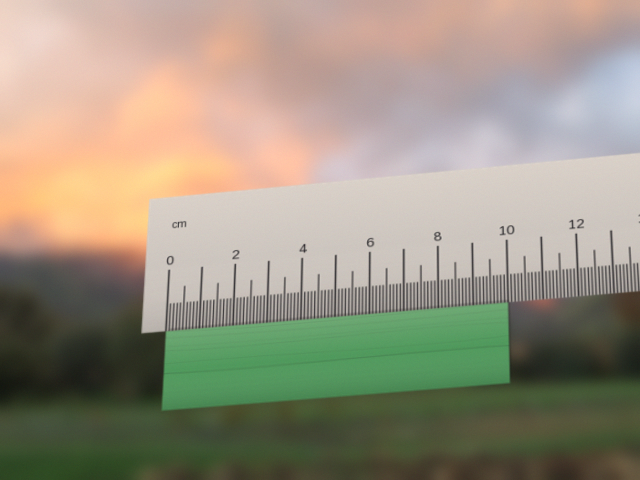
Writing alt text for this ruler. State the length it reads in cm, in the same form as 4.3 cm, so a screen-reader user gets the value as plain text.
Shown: 10 cm
